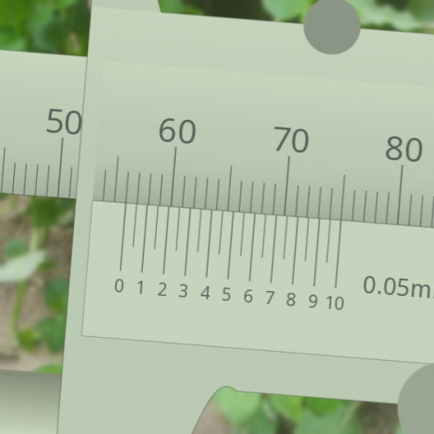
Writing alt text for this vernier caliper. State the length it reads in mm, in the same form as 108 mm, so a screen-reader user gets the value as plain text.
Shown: 56.0 mm
